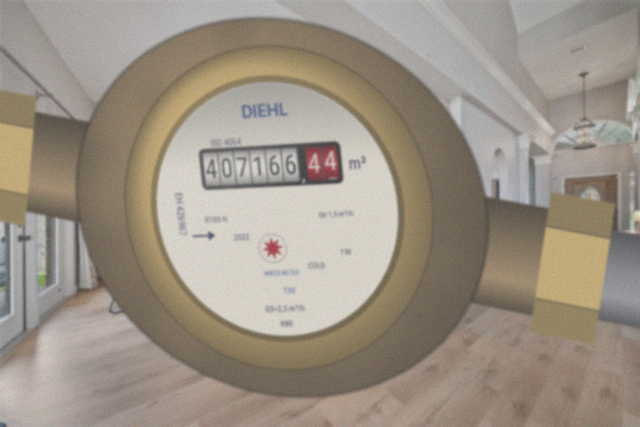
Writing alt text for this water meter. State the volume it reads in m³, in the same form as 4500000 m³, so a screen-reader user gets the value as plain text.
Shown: 407166.44 m³
